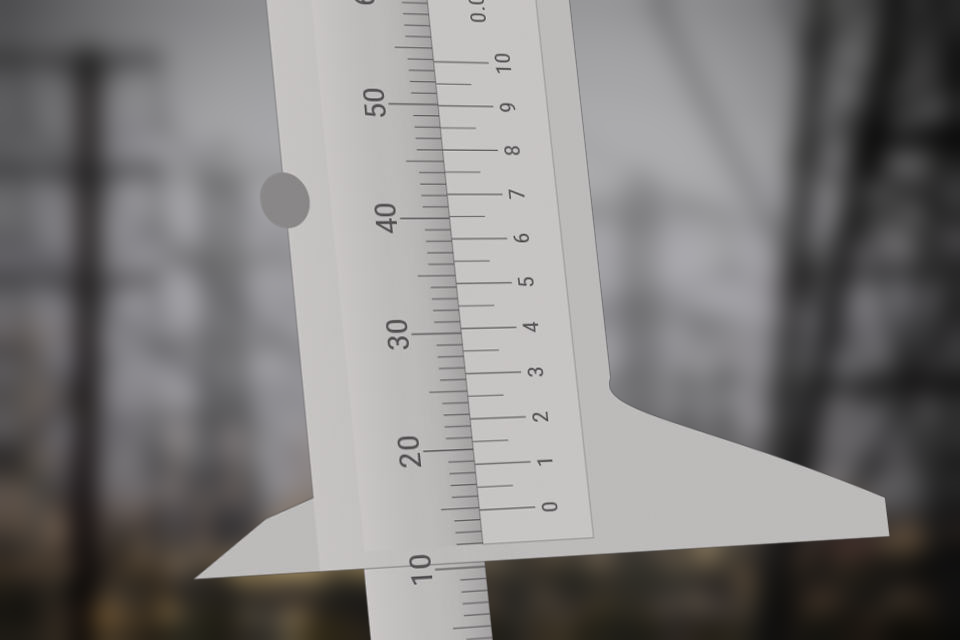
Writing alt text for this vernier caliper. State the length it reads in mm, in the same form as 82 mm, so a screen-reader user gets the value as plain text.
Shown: 14.8 mm
